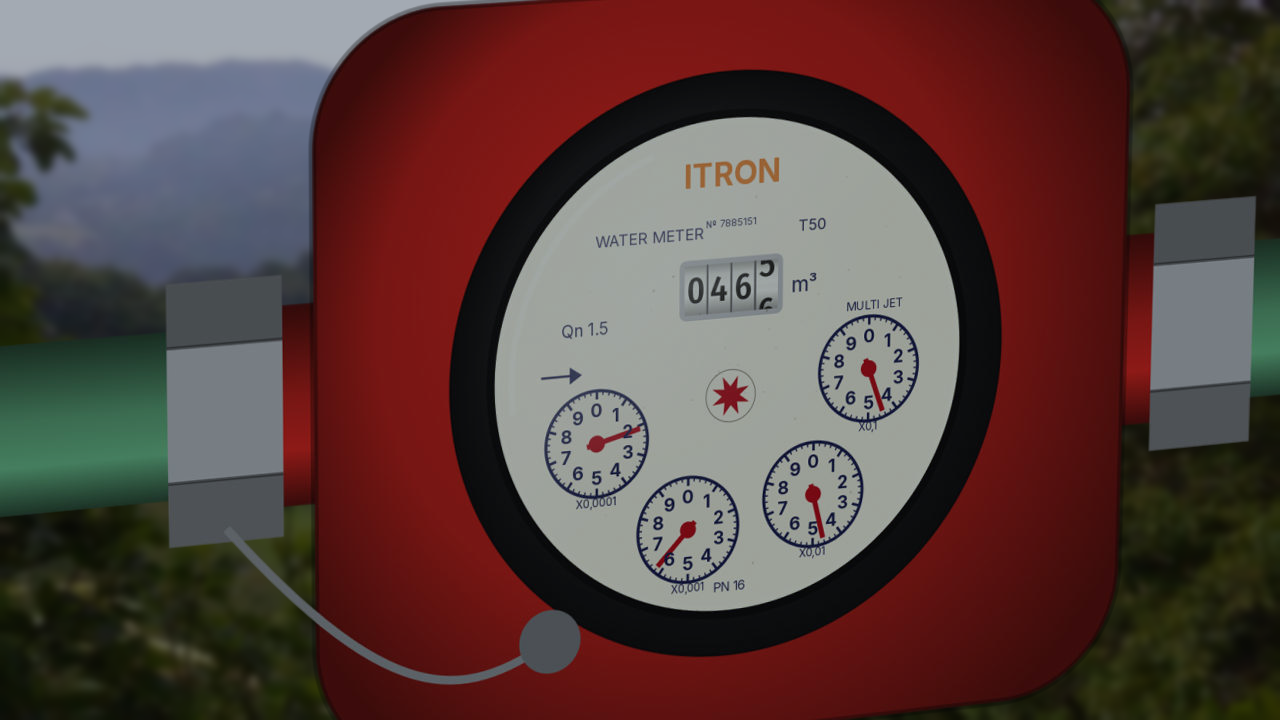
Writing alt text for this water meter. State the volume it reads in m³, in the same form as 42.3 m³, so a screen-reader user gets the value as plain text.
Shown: 465.4462 m³
